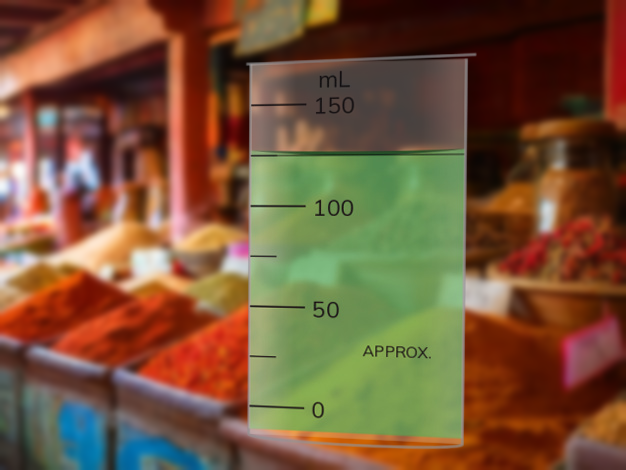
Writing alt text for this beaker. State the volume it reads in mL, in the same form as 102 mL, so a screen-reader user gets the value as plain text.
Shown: 125 mL
